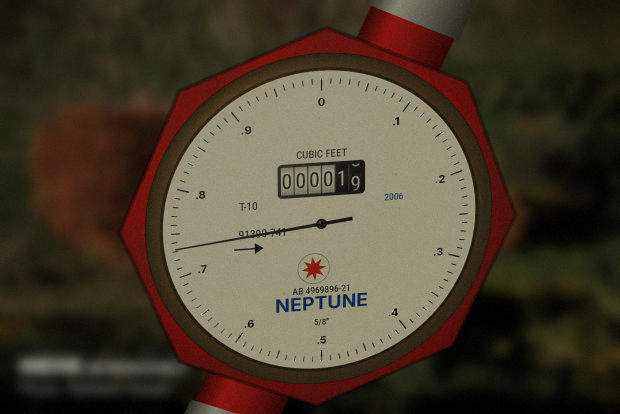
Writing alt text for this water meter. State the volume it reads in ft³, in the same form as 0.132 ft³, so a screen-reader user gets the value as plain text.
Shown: 18.73 ft³
